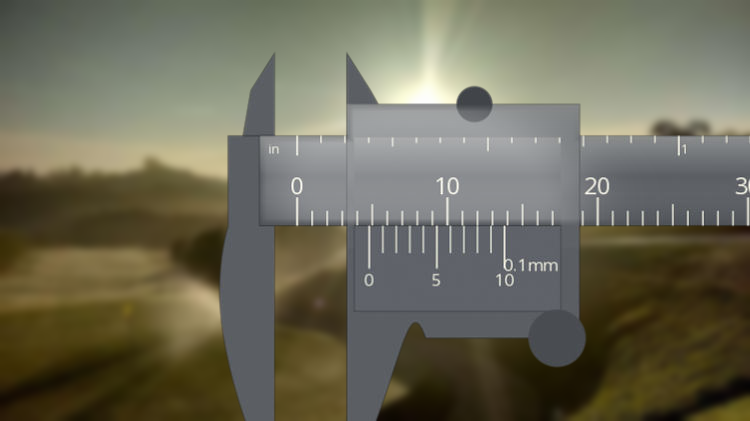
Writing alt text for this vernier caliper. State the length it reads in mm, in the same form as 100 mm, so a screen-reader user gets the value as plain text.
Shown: 4.8 mm
